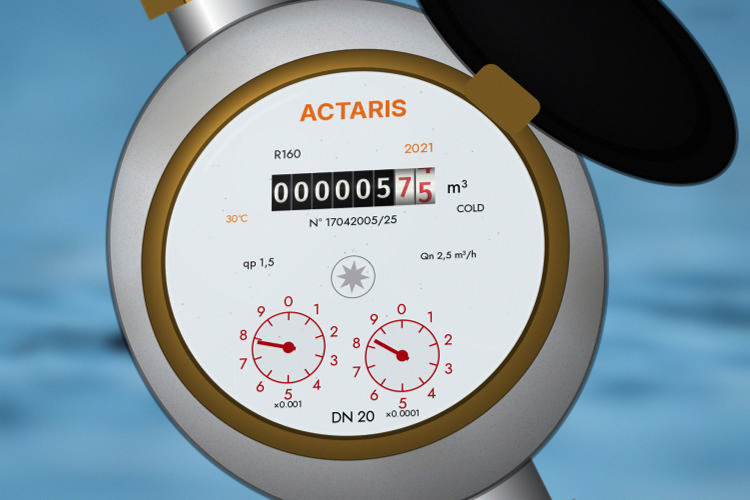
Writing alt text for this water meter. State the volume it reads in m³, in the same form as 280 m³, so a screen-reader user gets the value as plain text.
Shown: 5.7478 m³
